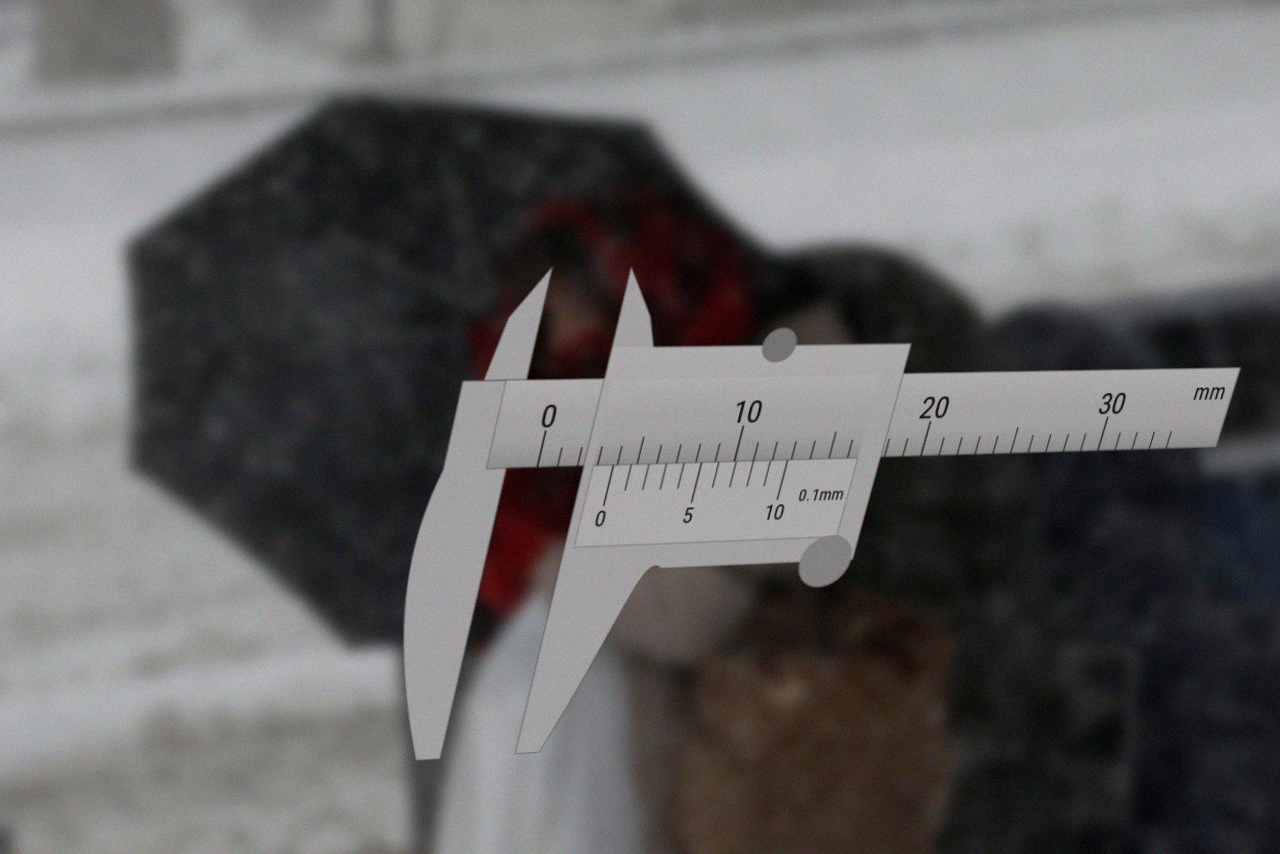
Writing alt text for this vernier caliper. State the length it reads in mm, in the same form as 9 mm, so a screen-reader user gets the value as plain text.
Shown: 3.8 mm
